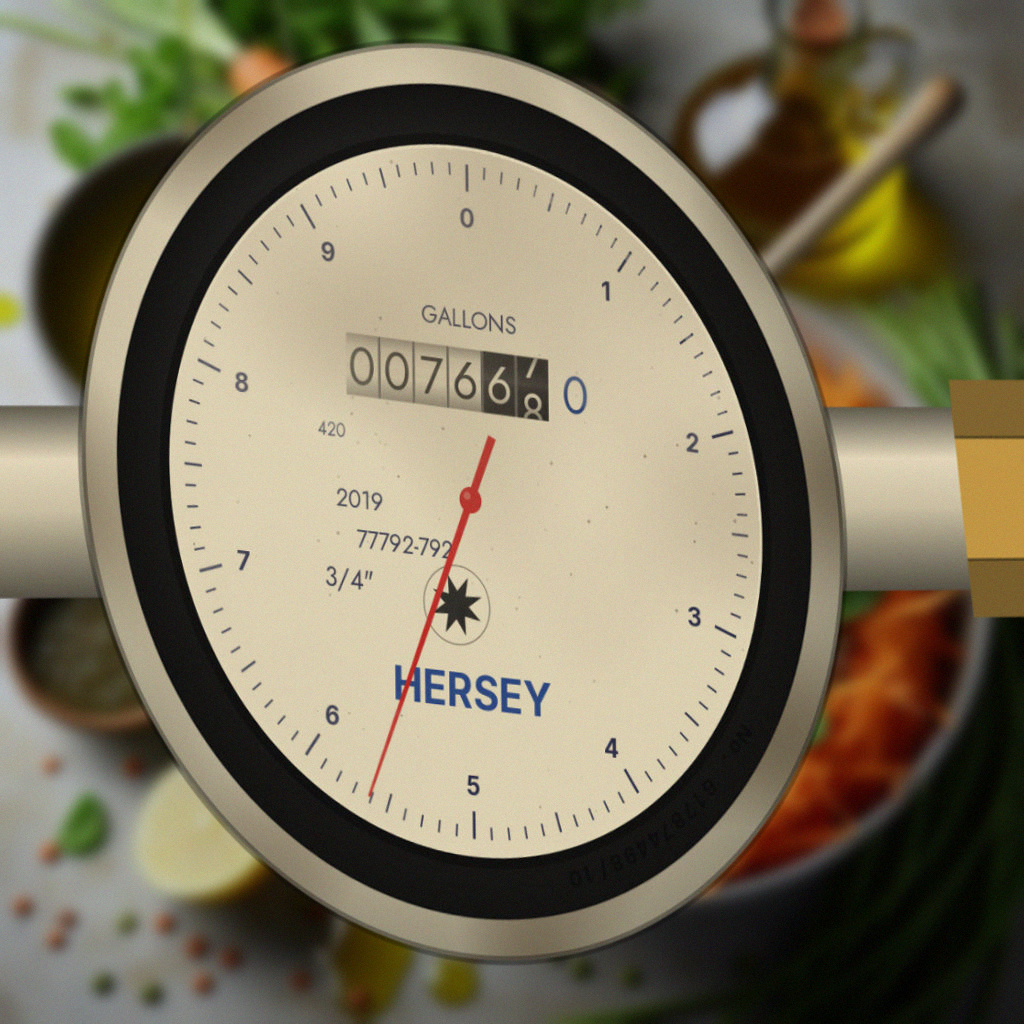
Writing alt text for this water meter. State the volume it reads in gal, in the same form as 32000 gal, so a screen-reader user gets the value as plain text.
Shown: 76675.6 gal
